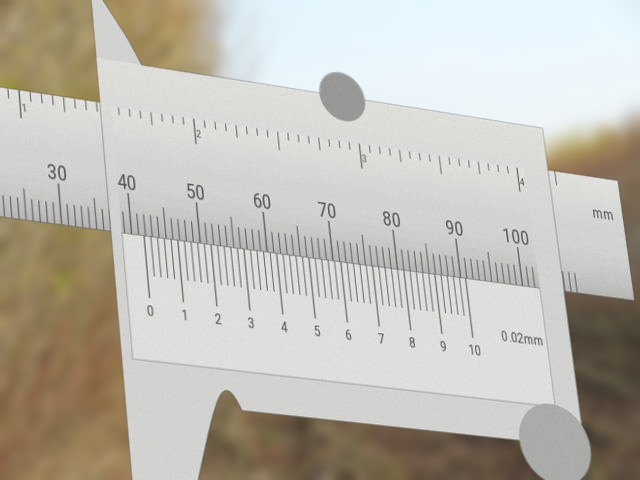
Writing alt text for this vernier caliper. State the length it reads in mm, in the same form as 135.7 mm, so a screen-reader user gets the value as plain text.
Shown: 41.8 mm
